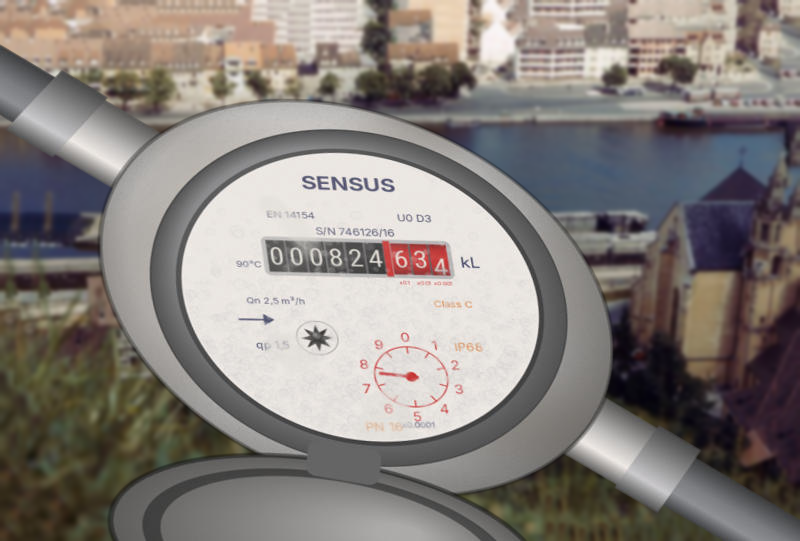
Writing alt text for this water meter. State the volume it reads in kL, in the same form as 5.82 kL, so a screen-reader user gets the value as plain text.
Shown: 824.6337 kL
